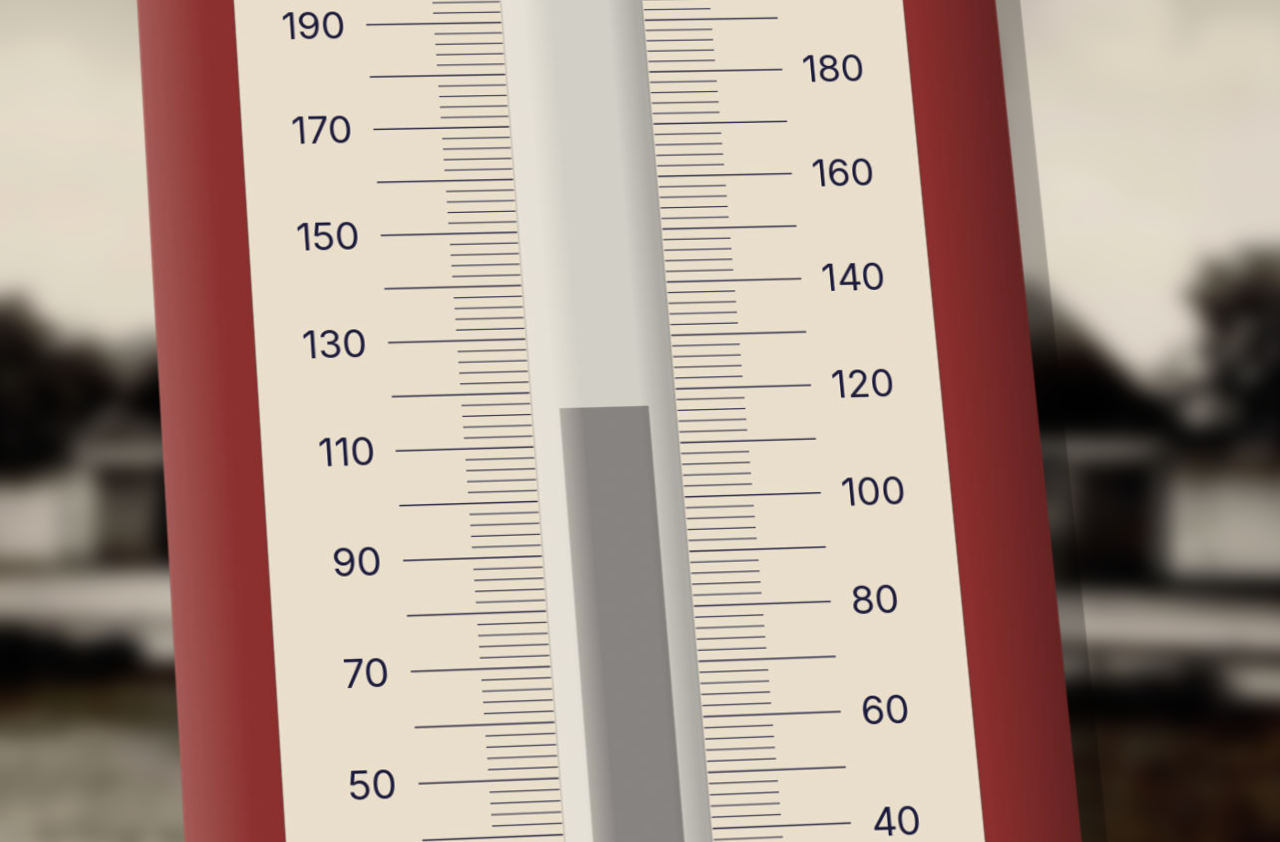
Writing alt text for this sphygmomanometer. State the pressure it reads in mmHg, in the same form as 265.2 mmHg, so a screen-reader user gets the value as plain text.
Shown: 117 mmHg
